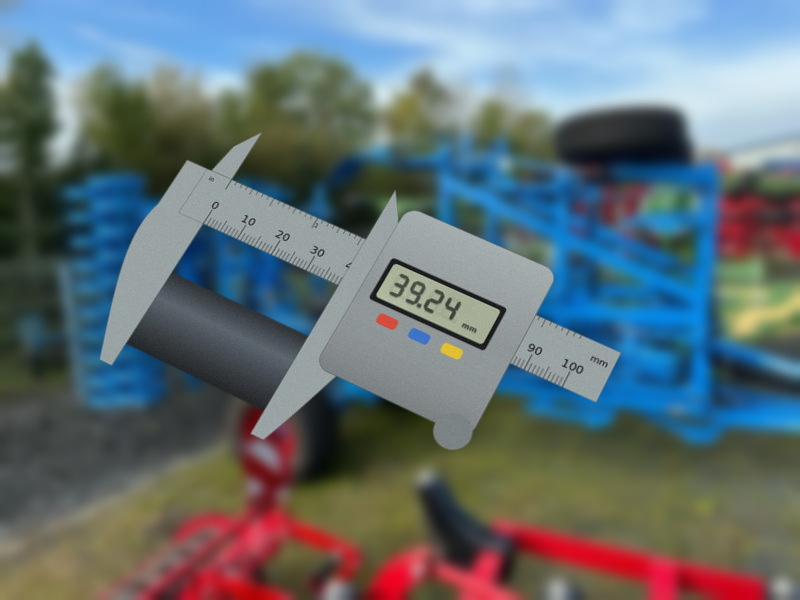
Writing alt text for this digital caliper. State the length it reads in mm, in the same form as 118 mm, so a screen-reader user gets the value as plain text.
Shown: 39.24 mm
